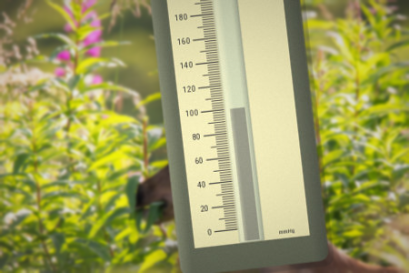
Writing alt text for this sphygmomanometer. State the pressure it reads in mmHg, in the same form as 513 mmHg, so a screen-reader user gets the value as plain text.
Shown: 100 mmHg
